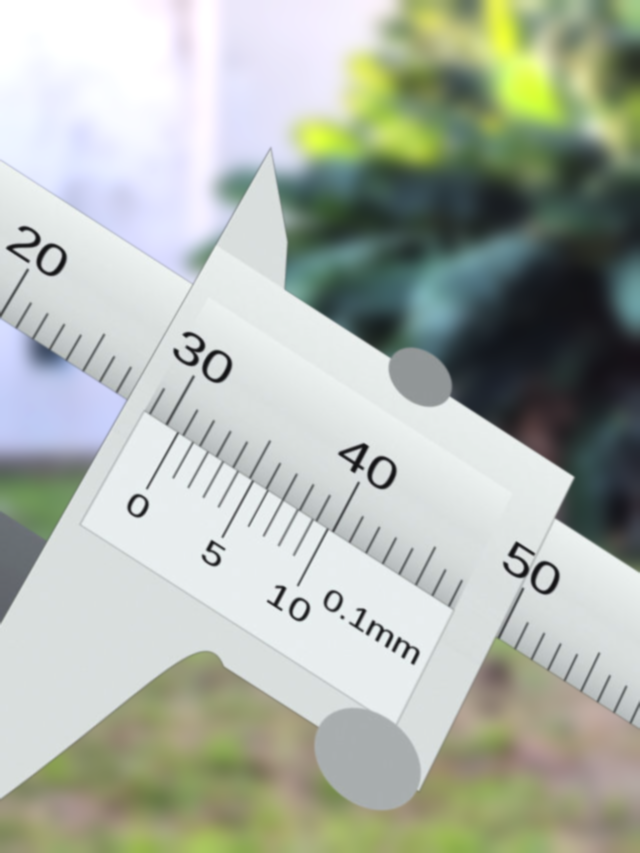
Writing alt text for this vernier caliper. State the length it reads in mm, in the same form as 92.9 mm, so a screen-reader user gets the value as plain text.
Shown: 30.7 mm
